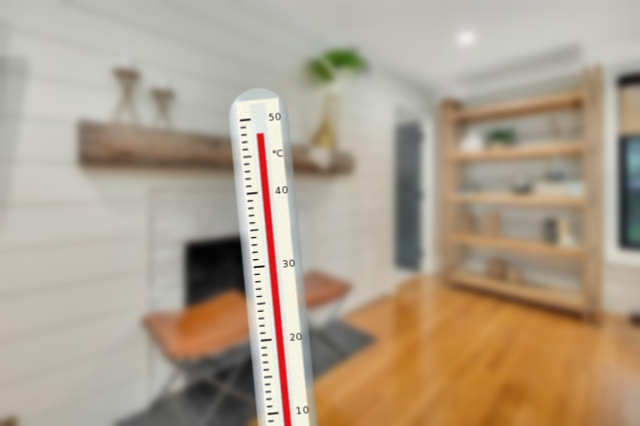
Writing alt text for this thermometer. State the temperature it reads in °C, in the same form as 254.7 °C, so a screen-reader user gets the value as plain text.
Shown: 48 °C
